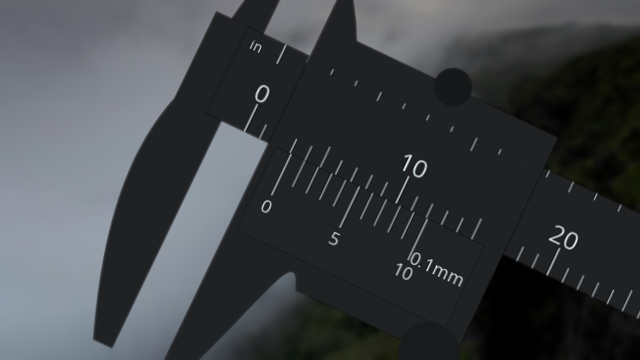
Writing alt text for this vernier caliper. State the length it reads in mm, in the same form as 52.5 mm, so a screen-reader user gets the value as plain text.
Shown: 3.1 mm
